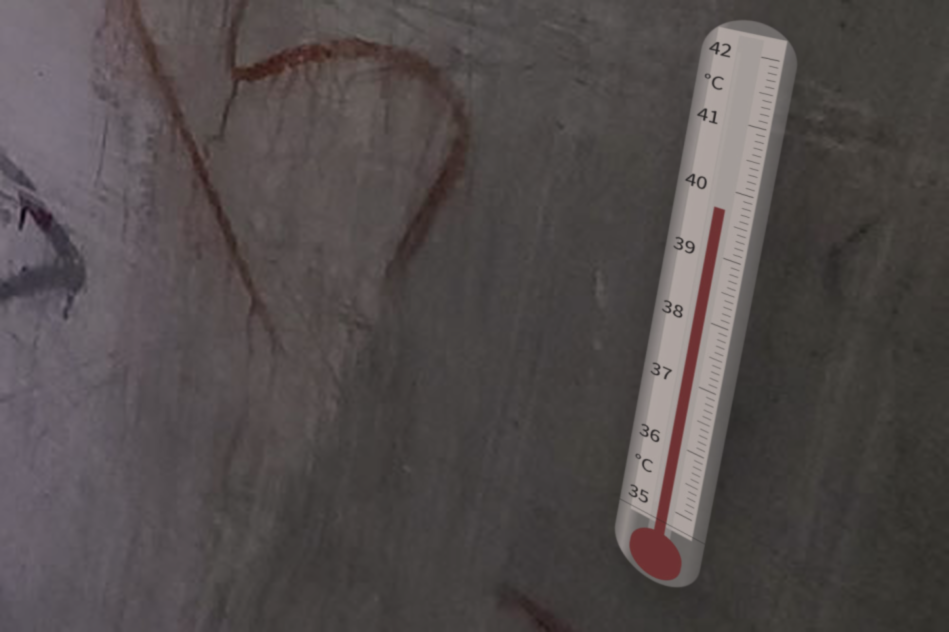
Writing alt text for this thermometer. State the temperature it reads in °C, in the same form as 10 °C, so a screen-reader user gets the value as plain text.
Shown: 39.7 °C
